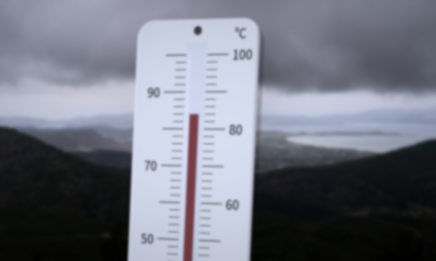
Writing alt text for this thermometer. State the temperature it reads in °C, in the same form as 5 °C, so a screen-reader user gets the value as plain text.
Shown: 84 °C
